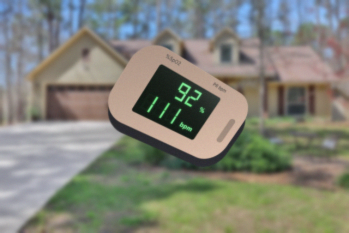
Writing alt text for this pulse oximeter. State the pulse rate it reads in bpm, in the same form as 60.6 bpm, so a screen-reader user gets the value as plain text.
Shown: 111 bpm
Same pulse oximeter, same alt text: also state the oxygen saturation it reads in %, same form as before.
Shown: 92 %
